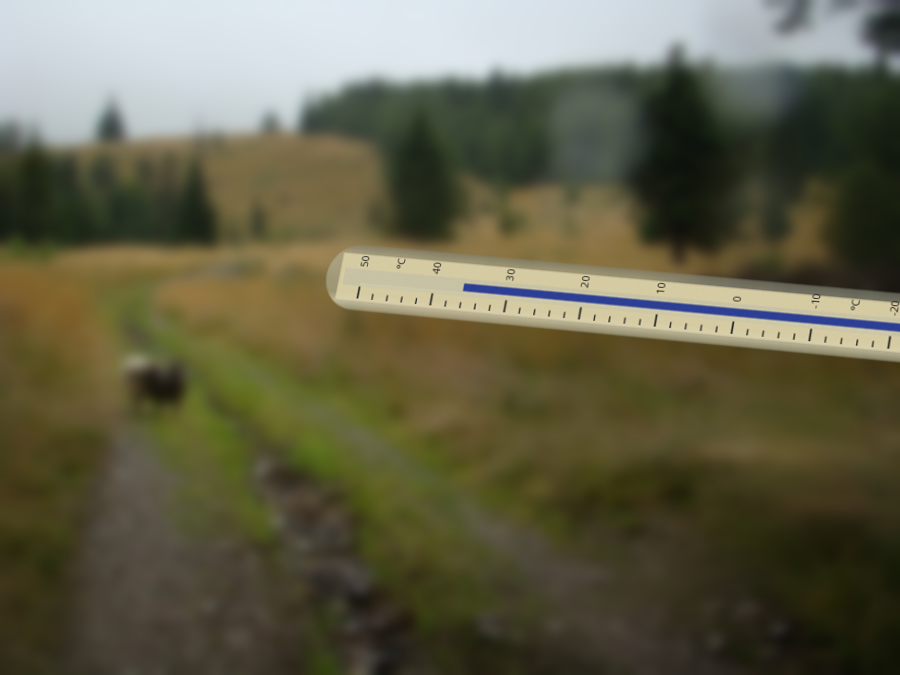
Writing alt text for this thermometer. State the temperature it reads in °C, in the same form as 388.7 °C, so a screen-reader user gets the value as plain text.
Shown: 36 °C
